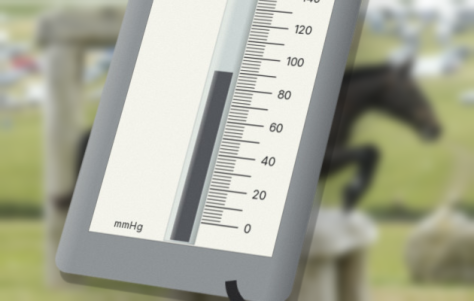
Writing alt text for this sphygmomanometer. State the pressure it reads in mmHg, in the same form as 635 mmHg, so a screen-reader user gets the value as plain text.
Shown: 90 mmHg
